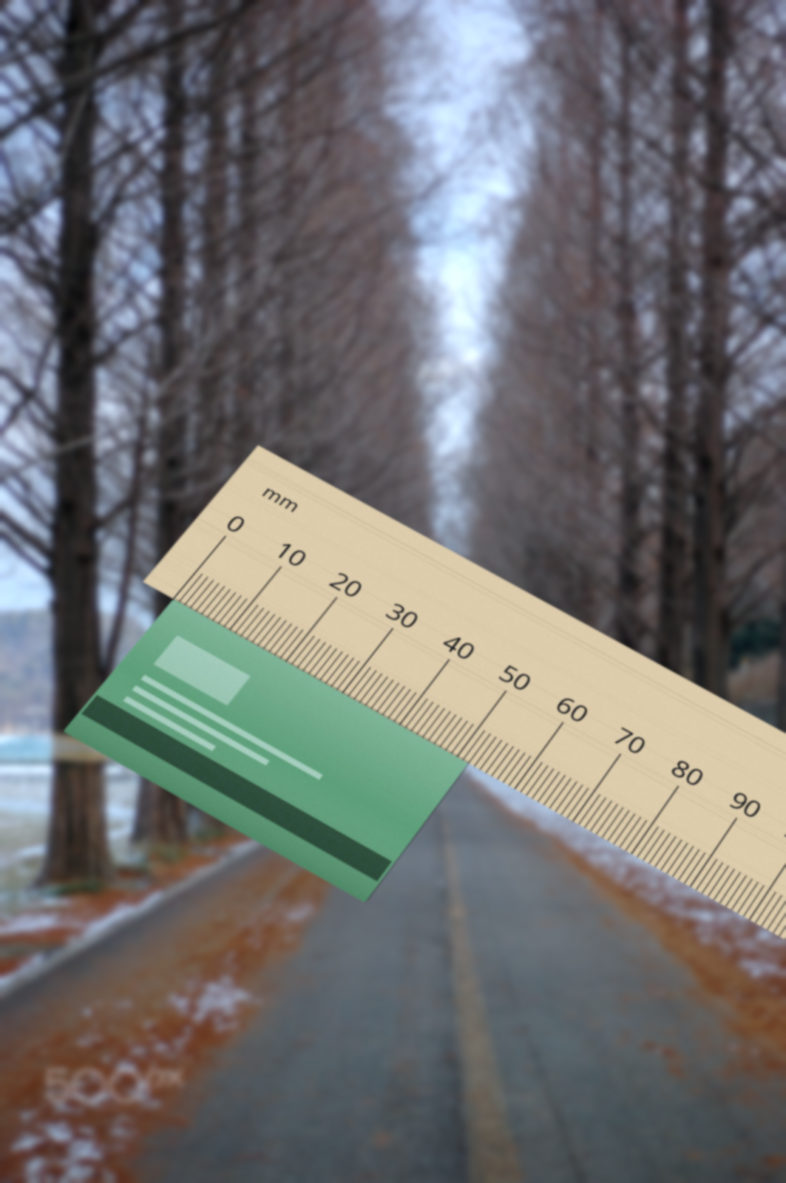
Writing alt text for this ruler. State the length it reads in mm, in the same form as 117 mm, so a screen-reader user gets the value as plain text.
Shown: 52 mm
